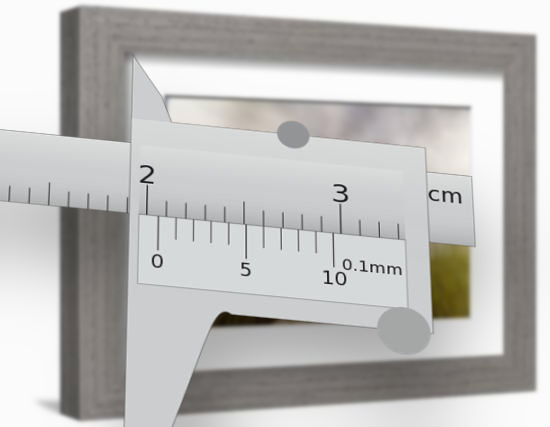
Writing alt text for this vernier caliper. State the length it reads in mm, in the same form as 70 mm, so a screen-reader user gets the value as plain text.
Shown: 20.6 mm
